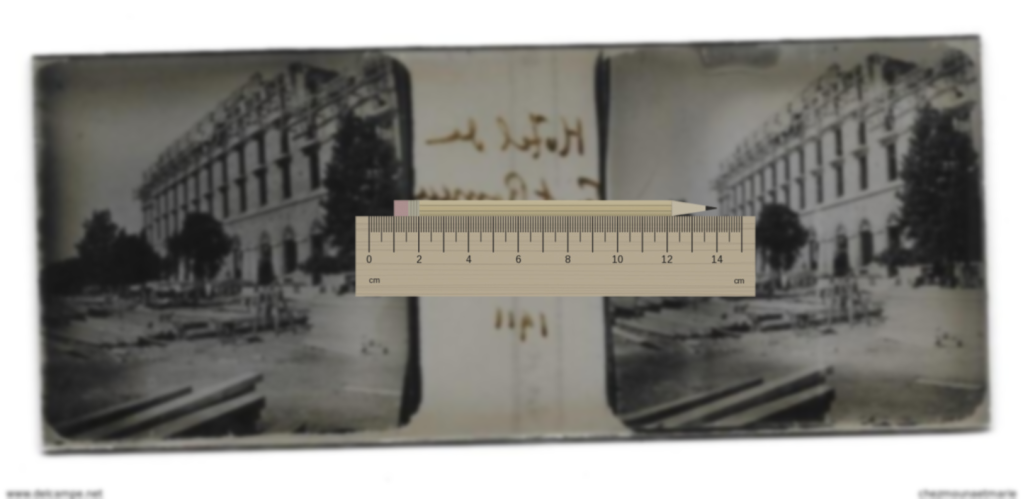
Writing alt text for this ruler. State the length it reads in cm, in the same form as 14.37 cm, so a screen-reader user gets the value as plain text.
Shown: 13 cm
